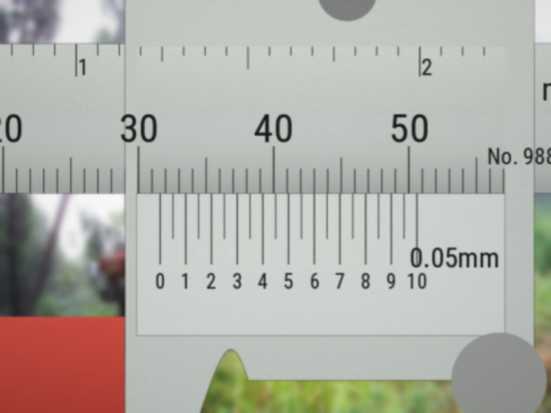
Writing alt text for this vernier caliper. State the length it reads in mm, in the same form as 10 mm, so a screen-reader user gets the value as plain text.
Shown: 31.6 mm
